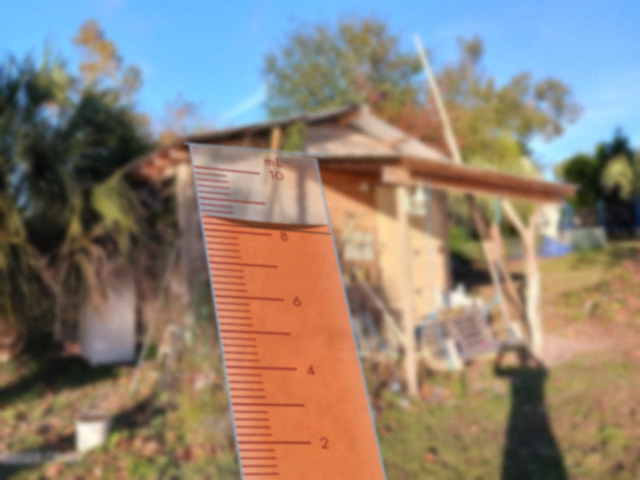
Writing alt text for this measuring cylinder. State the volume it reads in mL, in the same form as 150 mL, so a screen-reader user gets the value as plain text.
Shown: 8.2 mL
